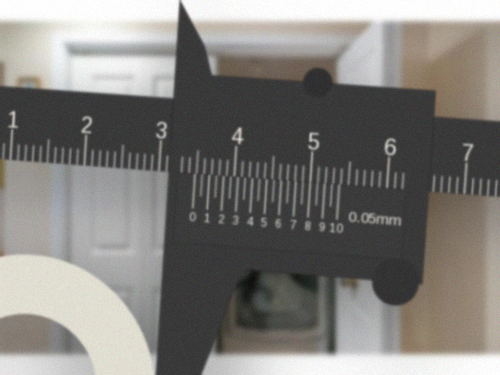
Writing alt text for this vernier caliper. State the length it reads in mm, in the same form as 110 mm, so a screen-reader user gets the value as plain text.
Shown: 34.8 mm
